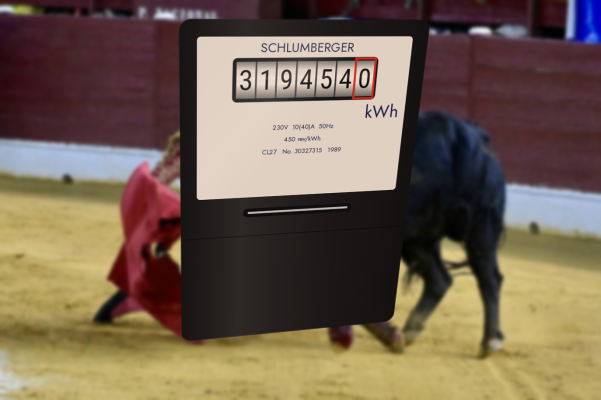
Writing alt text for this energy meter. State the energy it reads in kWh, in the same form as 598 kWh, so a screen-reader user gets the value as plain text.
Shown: 319454.0 kWh
